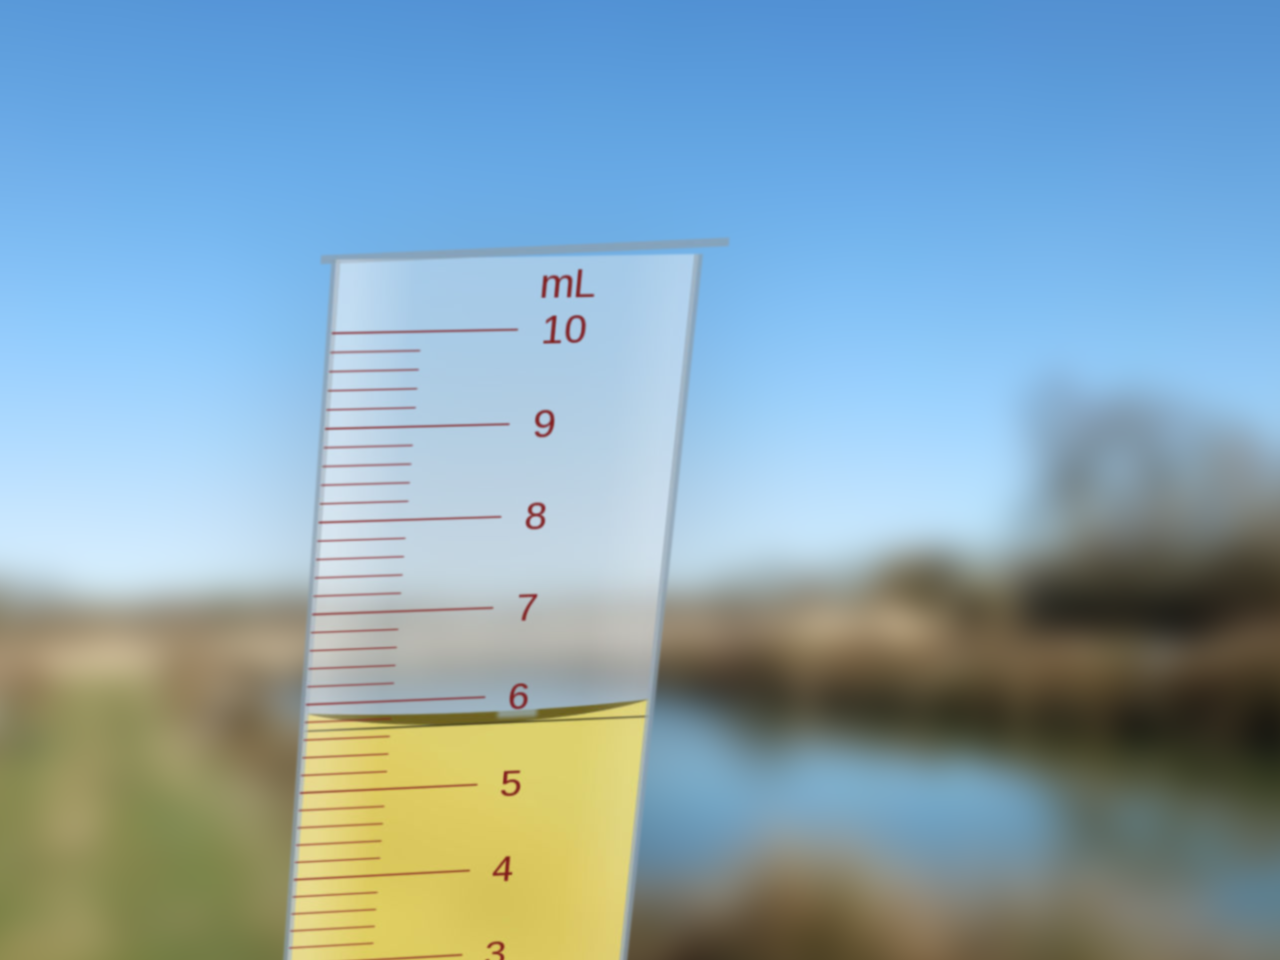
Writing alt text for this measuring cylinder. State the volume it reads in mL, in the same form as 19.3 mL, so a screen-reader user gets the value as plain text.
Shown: 5.7 mL
